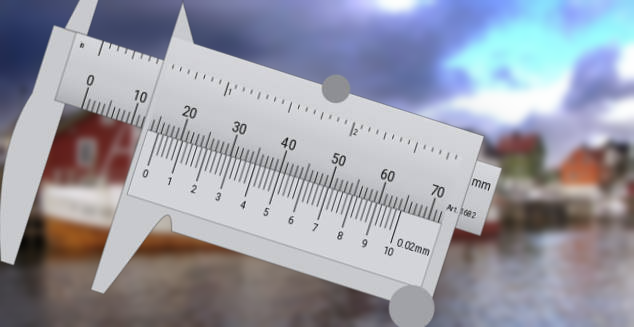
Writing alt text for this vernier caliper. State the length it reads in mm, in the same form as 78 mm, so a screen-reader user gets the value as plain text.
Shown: 15.5 mm
